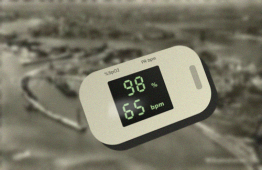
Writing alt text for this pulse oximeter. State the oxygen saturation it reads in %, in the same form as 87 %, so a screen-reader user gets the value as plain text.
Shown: 98 %
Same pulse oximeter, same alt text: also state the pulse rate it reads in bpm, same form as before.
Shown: 65 bpm
